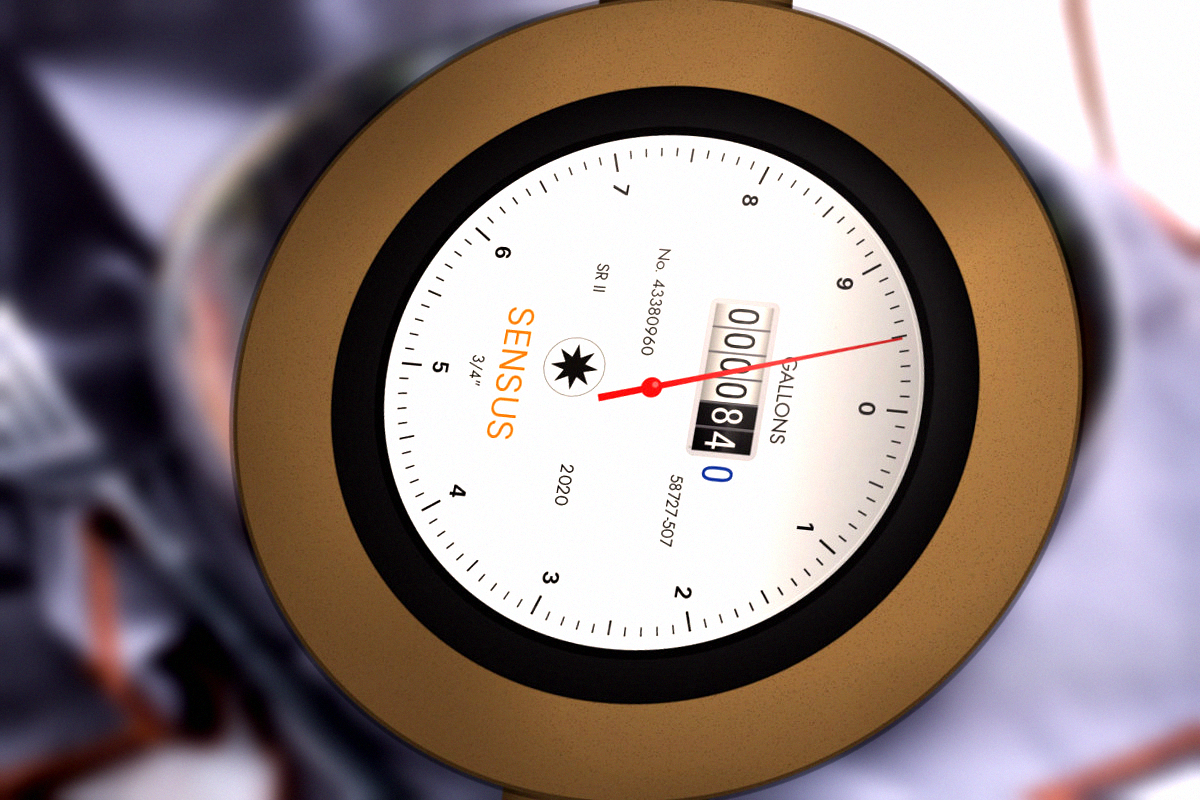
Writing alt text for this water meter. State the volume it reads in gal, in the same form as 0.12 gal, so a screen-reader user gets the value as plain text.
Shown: 839.5 gal
